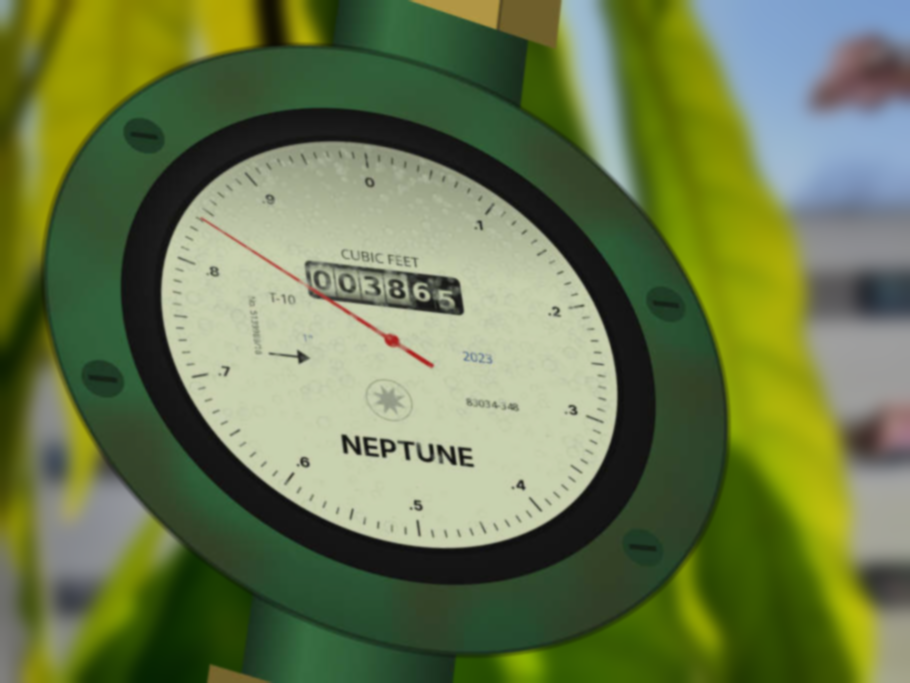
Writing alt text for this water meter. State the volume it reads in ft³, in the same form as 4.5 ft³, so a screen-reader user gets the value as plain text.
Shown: 3864.84 ft³
